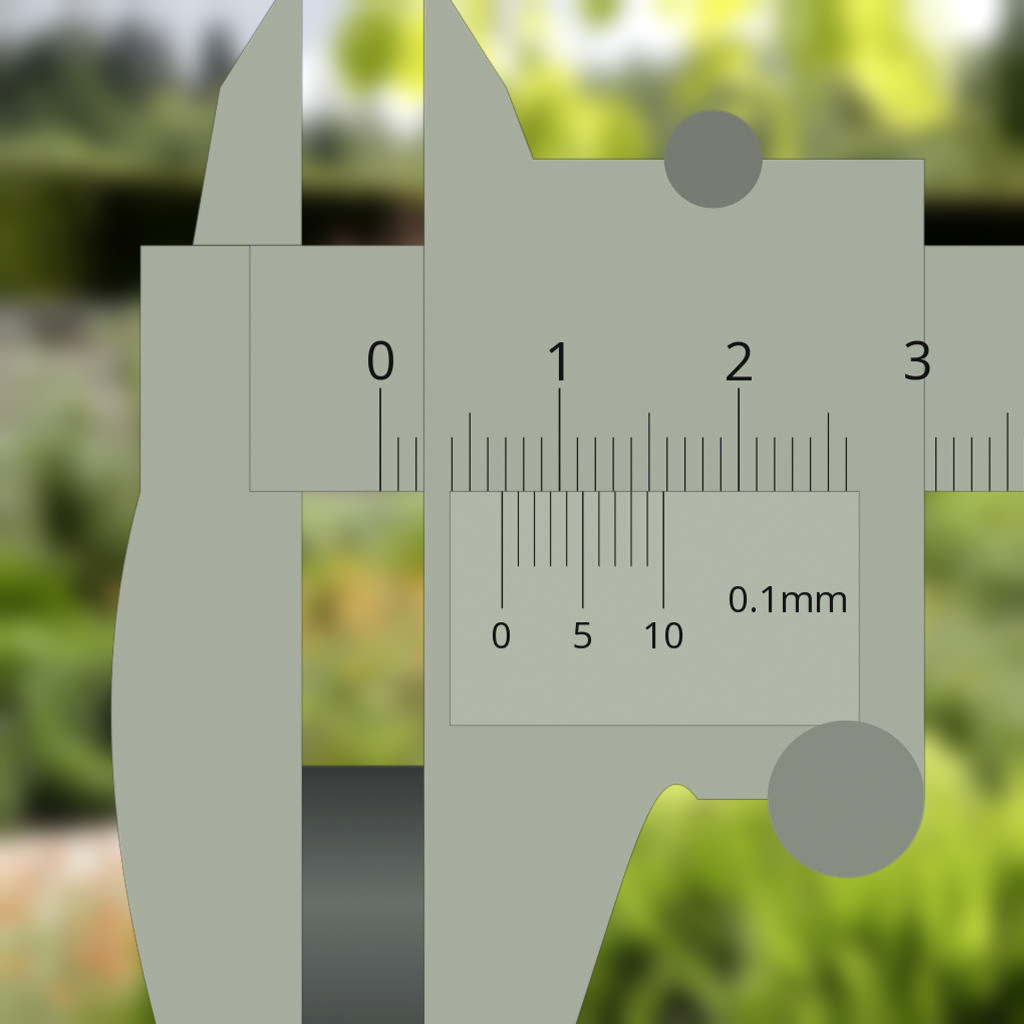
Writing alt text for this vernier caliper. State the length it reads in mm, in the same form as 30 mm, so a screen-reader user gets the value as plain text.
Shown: 6.8 mm
